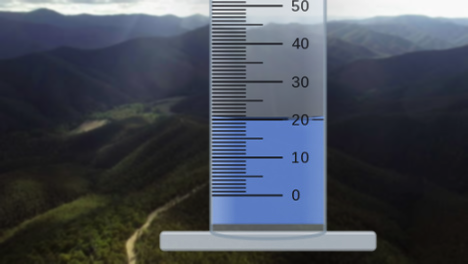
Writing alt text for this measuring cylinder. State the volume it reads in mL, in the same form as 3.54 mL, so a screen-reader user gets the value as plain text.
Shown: 20 mL
